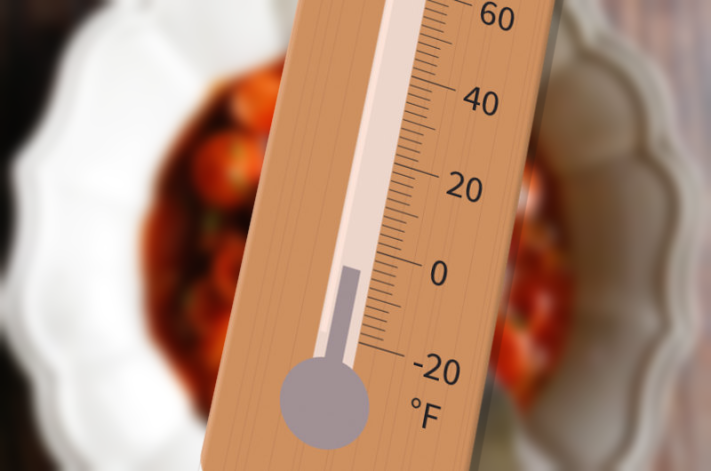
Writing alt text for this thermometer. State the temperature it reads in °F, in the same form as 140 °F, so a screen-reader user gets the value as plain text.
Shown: -5 °F
